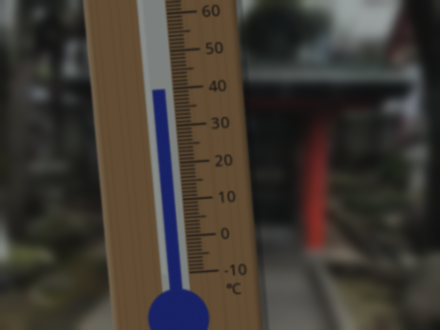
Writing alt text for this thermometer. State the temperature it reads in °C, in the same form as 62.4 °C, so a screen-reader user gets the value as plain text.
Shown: 40 °C
